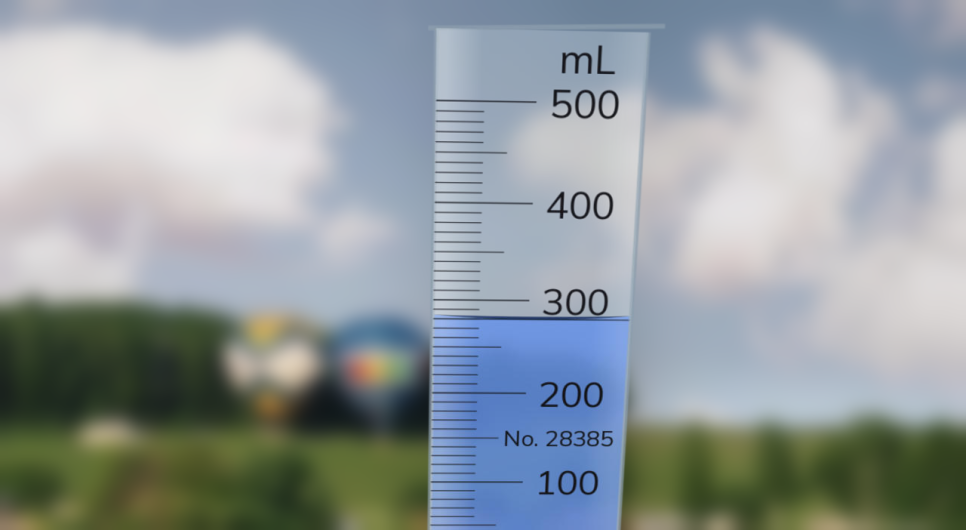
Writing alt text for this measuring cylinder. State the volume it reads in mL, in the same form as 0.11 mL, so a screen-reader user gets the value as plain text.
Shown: 280 mL
